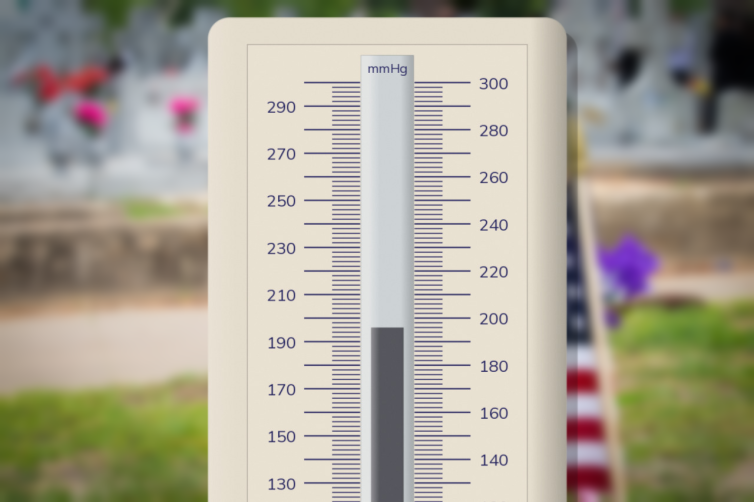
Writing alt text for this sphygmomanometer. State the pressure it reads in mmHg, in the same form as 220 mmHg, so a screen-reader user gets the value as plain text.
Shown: 196 mmHg
